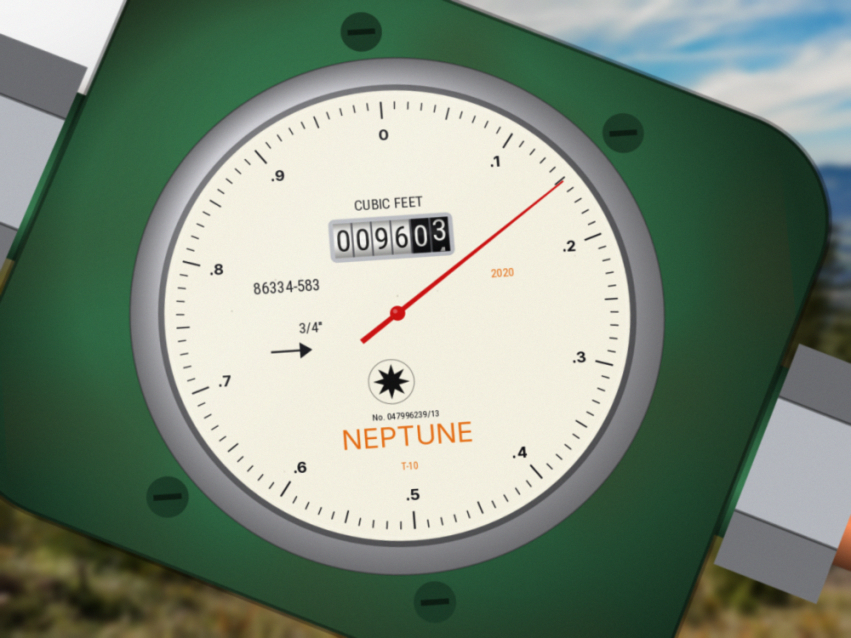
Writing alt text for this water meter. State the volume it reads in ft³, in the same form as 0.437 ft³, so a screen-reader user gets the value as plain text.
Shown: 9603.15 ft³
